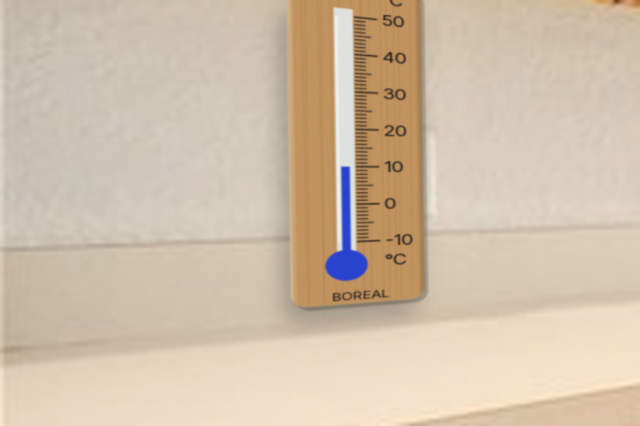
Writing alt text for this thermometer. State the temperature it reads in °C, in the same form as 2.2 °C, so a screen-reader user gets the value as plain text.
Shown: 10 °C
